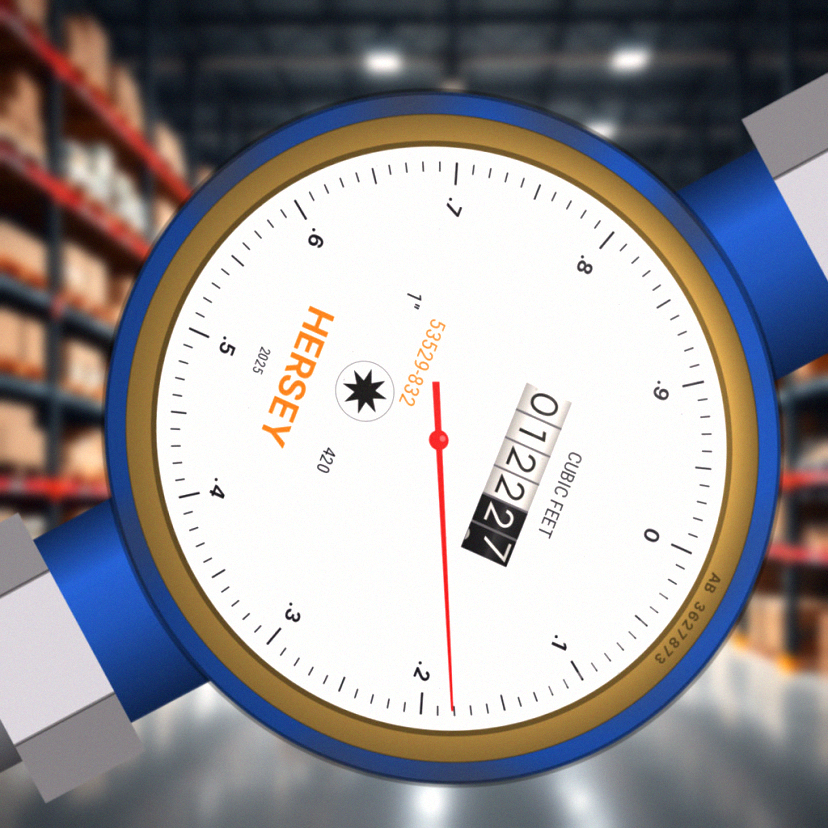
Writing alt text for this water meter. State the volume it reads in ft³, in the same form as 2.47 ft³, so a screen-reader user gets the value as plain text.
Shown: 12227.18 ft³
